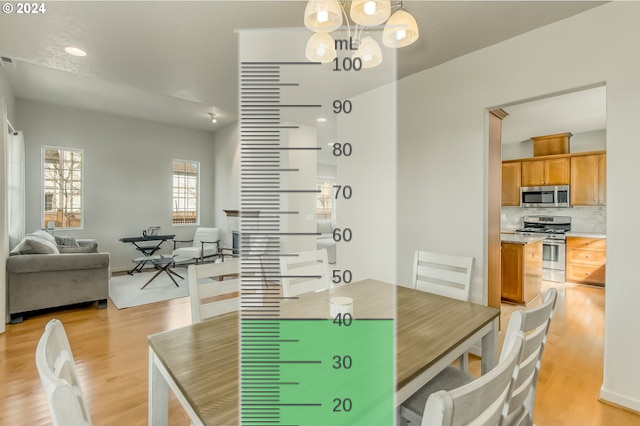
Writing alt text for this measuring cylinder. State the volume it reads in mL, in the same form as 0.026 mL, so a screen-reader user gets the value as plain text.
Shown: 40 mL
